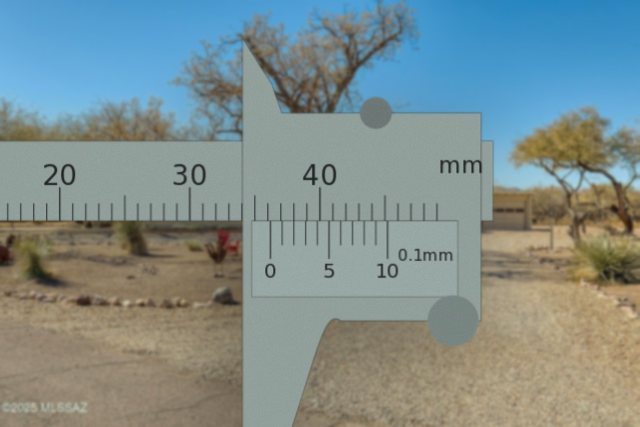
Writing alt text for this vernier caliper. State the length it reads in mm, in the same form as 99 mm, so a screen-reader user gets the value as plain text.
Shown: 36.2 mm
